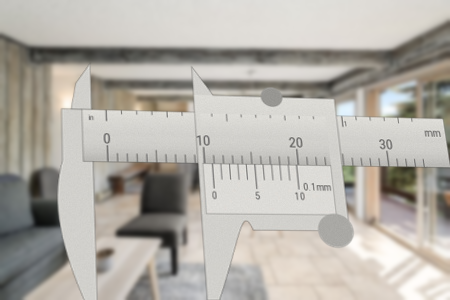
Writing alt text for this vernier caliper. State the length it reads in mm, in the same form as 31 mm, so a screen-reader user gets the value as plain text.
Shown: 10.8 mm
